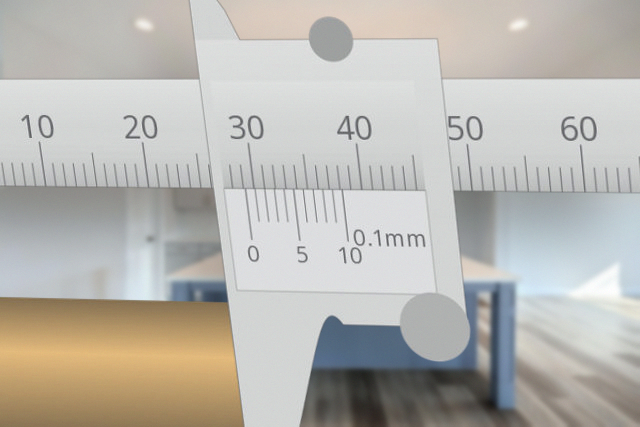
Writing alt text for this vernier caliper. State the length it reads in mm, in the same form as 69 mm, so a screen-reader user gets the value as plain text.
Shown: 29.2 mm
